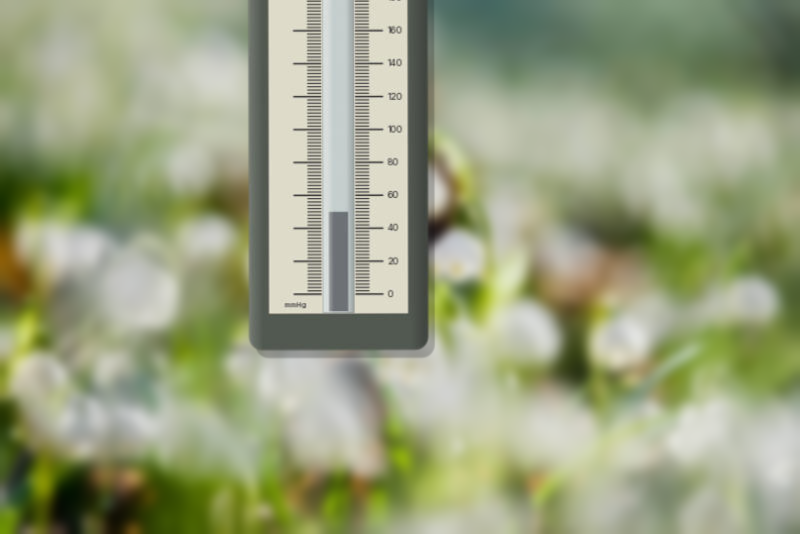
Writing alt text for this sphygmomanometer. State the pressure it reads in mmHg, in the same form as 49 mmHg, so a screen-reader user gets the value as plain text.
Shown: 50 mmHg
